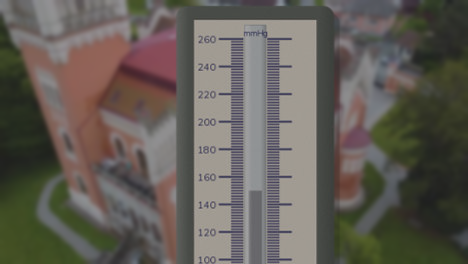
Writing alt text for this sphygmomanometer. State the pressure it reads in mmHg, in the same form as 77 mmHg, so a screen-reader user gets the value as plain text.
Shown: 150 mmHg
